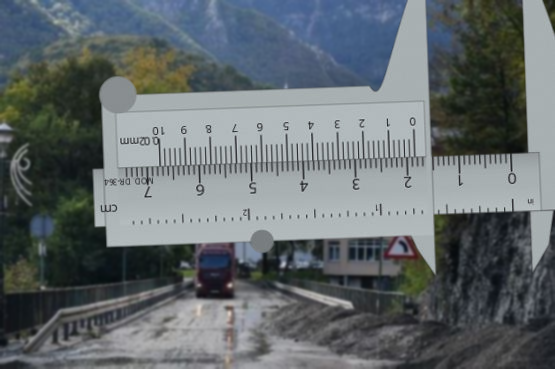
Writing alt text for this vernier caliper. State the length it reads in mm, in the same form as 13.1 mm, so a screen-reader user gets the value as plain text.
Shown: 18.5 mm
